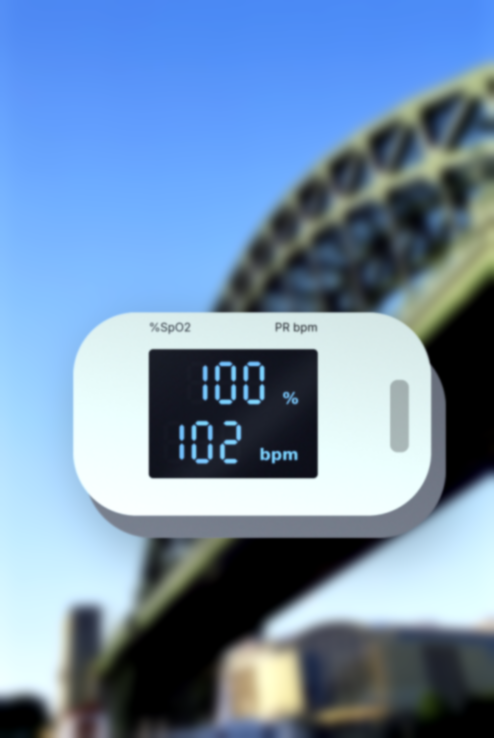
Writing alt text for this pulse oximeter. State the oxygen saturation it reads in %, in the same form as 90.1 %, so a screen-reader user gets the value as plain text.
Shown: 100 %
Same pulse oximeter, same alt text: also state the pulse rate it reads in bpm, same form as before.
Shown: 102 bpm
